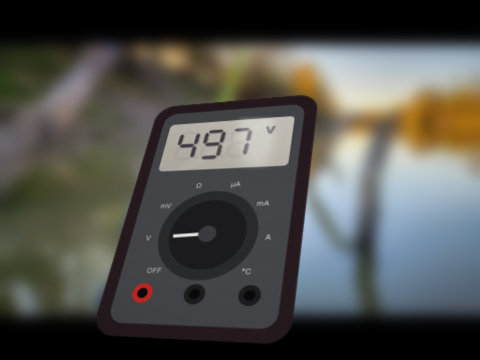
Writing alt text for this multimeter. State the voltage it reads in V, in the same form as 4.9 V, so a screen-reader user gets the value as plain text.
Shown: 497 V
